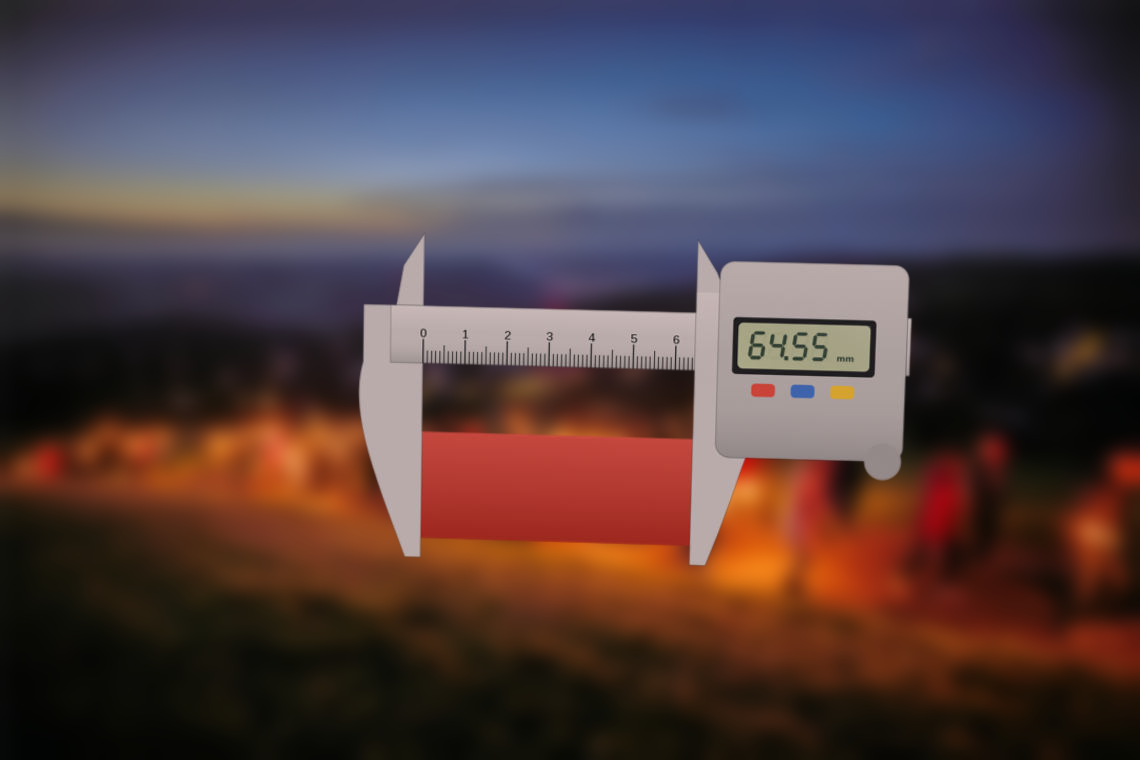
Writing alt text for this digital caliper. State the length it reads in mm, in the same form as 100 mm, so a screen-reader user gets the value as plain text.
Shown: 64.55 mm
